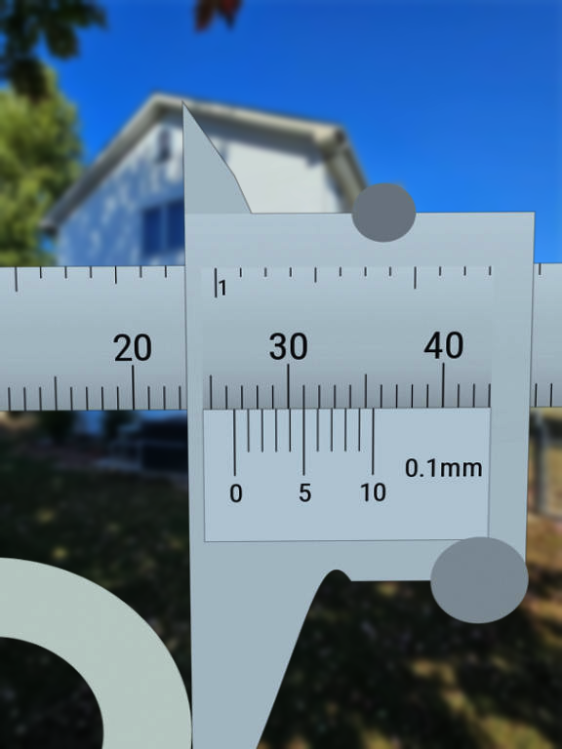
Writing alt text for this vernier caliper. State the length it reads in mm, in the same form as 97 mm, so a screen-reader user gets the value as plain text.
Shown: 26.5 mm
